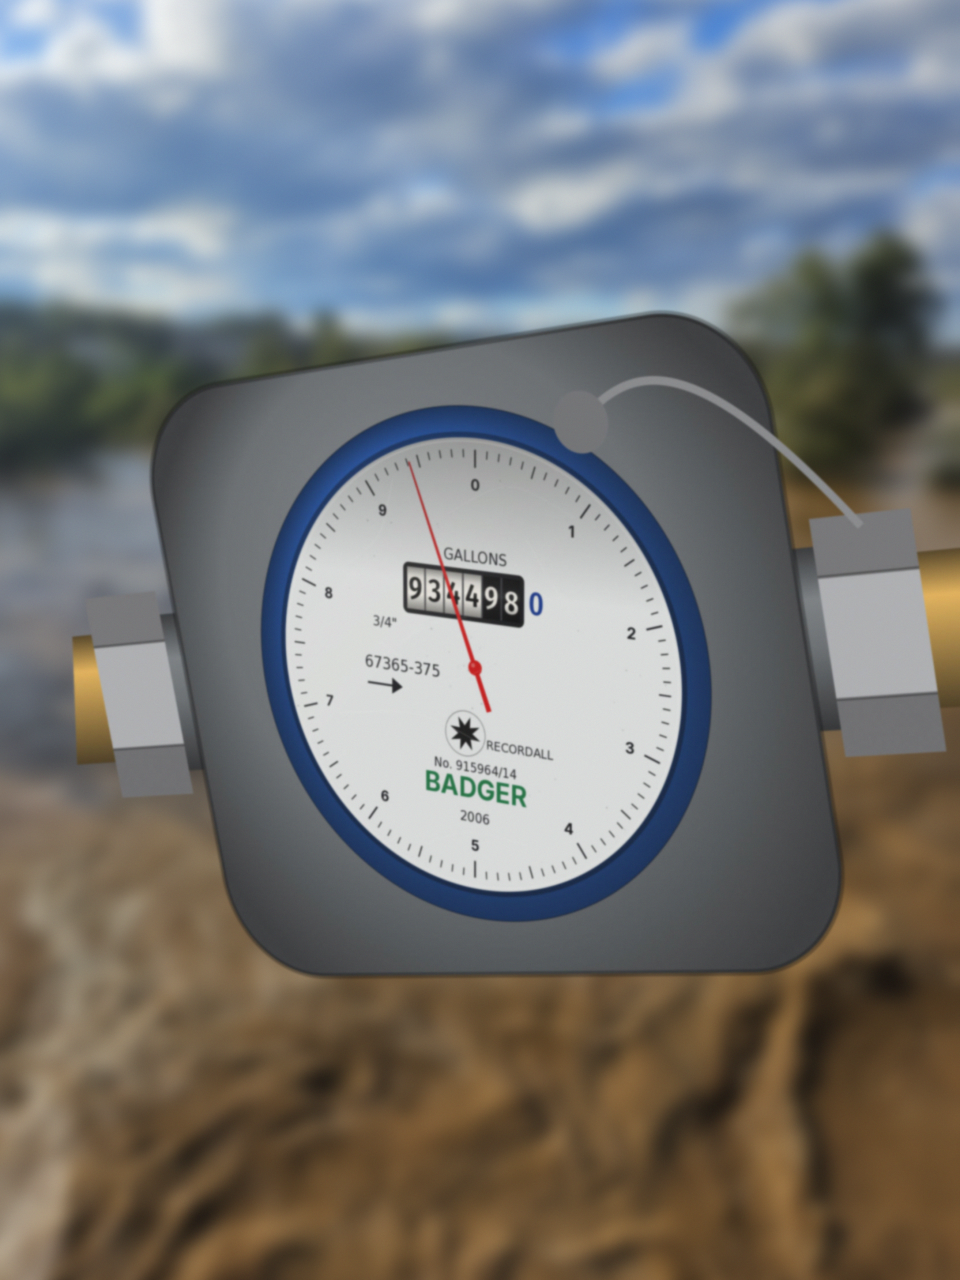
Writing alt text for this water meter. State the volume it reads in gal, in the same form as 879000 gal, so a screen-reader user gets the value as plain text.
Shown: 9344979.4 gal
